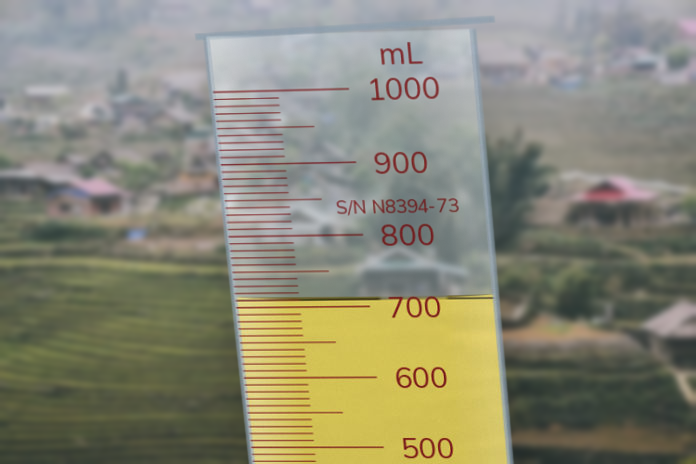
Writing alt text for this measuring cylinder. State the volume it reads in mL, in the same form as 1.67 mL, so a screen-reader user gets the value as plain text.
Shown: 710 mL
